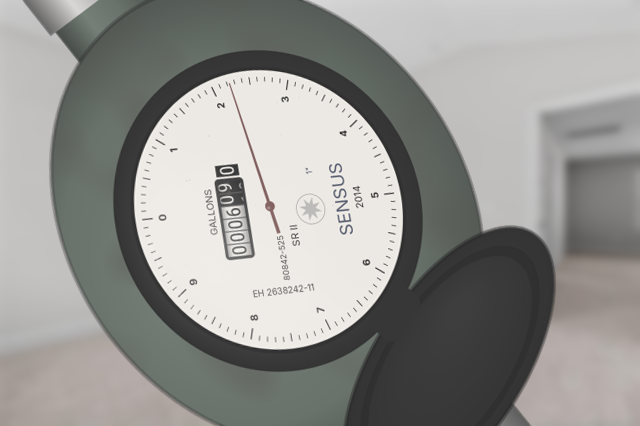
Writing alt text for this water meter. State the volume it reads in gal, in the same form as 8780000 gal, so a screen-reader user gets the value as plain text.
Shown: 6092.2 gal
